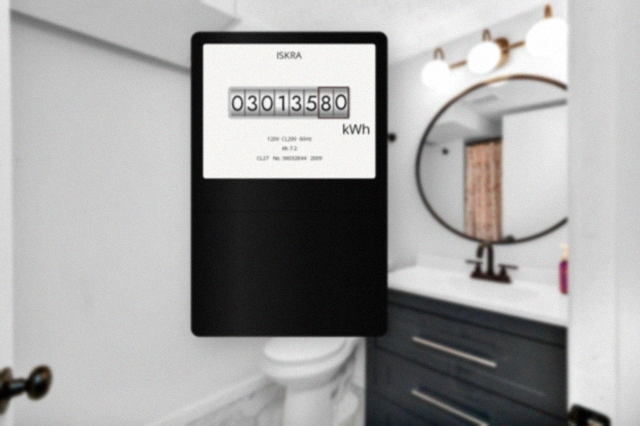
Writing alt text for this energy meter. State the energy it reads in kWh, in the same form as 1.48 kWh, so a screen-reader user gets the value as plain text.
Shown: 30135.80 kWh
